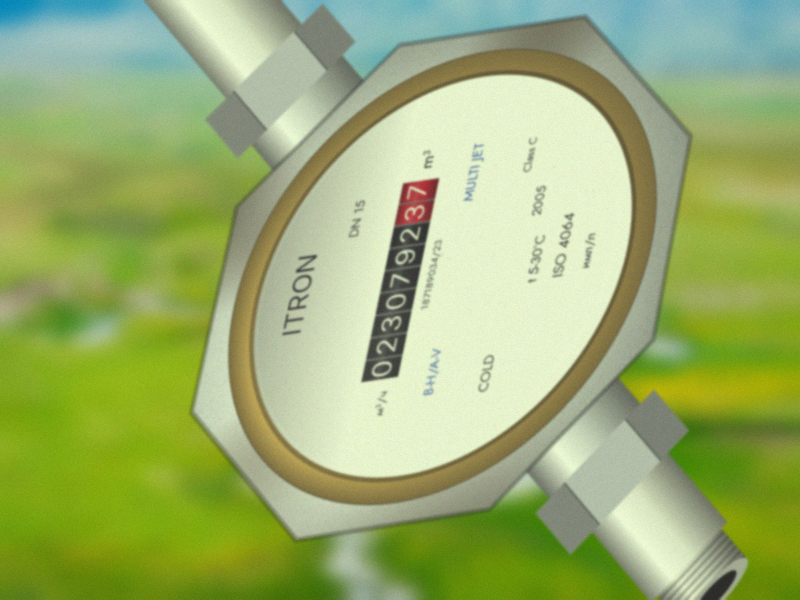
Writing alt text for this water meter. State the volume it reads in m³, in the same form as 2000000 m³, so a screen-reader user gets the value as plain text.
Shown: 230792.37 m³
